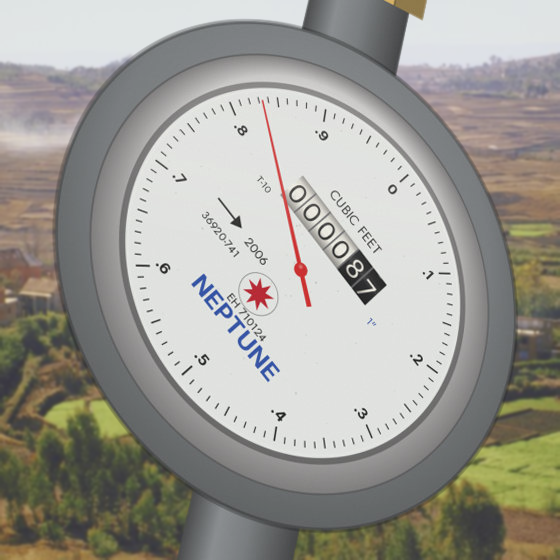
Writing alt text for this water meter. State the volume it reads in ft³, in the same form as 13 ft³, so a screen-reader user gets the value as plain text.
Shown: 86.83 ft³
